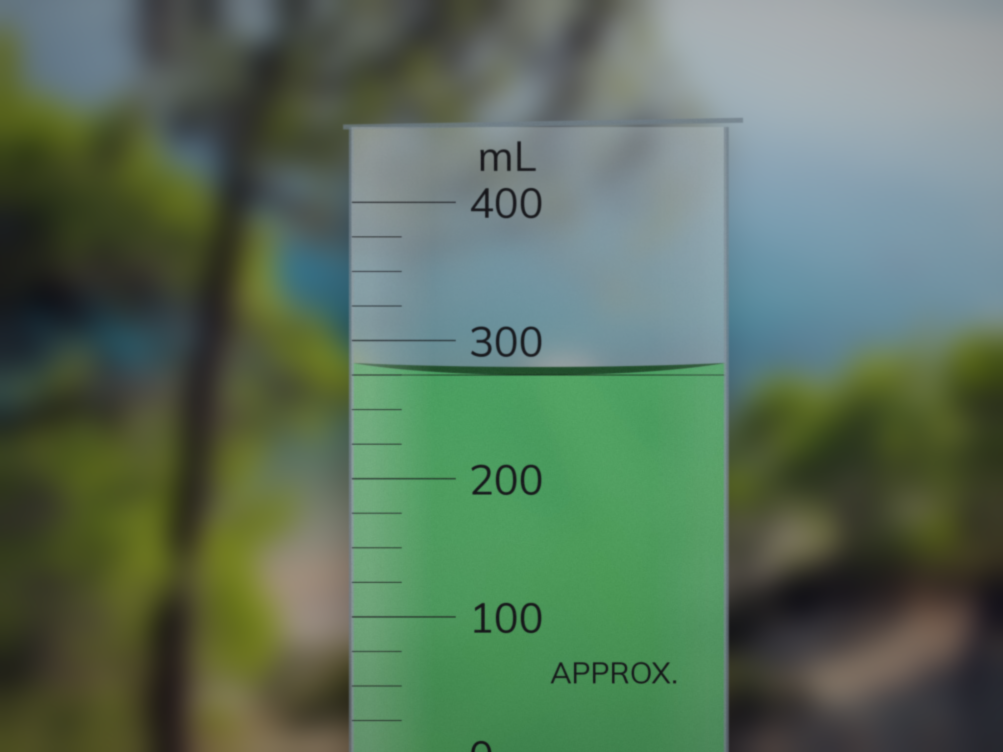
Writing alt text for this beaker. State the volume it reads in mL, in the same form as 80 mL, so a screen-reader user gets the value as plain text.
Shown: 275 mL
